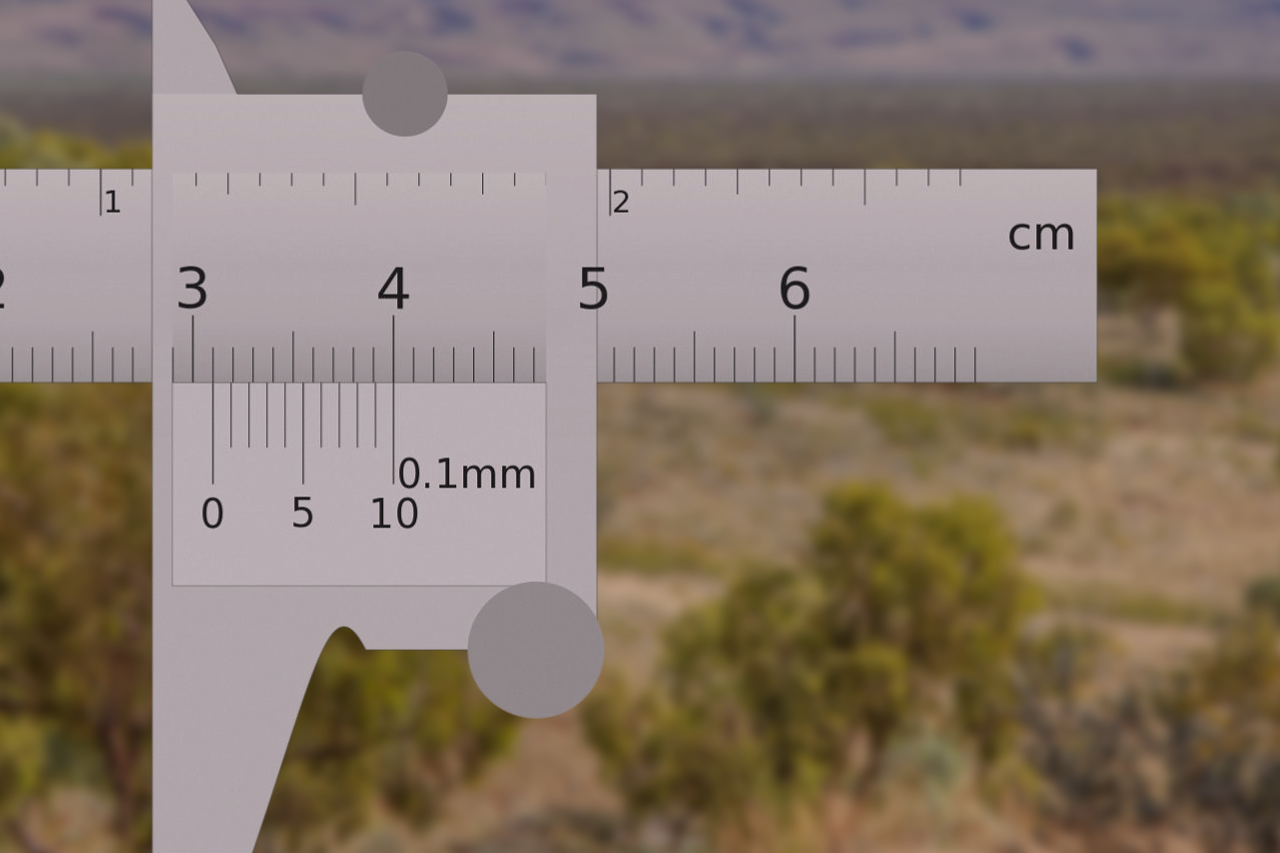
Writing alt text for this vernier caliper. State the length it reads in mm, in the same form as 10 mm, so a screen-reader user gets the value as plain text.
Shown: 31.0 mm
